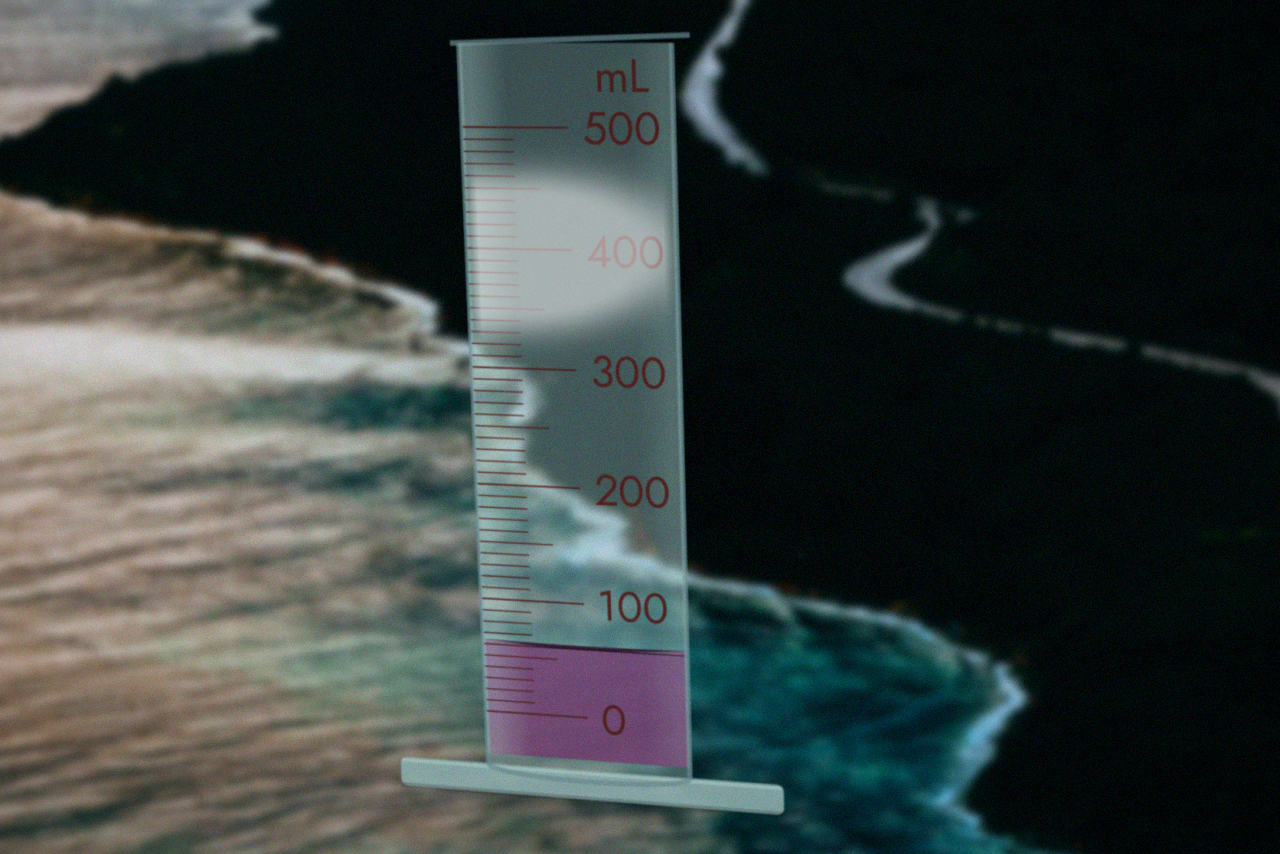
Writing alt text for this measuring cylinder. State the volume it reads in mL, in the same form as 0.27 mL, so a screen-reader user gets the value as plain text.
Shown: 60 mL
